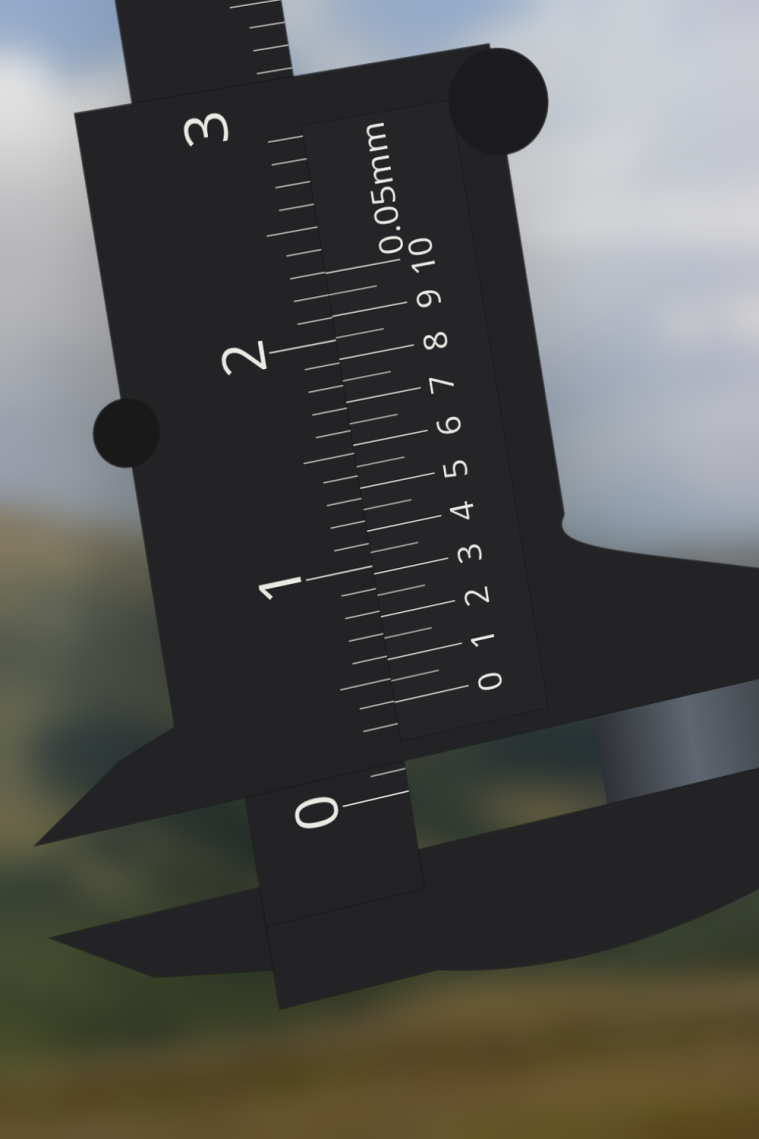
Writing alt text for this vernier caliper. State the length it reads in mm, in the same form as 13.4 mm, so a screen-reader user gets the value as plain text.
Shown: 3.95 mm
